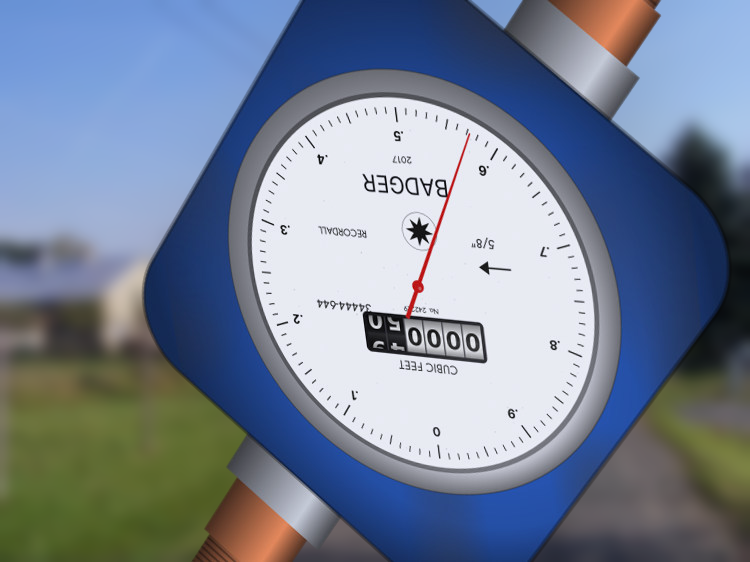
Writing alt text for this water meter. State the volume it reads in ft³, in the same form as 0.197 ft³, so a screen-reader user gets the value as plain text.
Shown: 49.57 ft³
